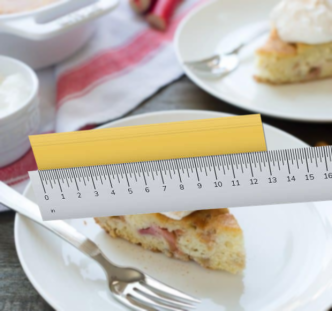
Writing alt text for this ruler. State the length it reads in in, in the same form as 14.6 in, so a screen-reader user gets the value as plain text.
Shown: 13 in
